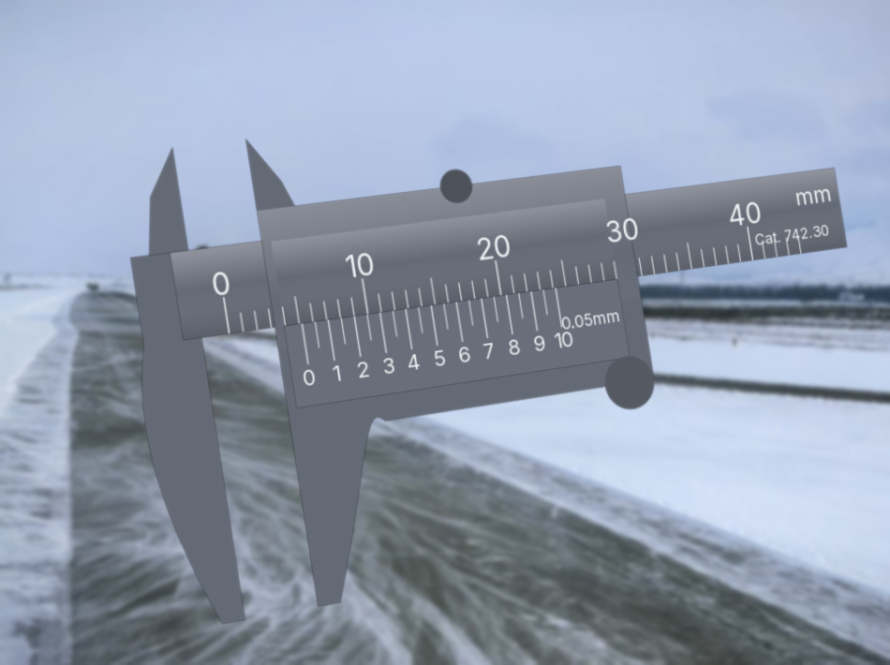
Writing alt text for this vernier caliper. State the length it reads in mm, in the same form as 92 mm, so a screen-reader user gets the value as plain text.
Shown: 5.2 mm
